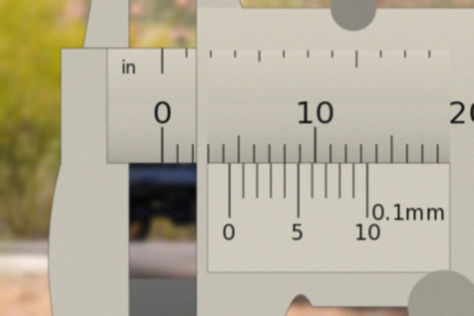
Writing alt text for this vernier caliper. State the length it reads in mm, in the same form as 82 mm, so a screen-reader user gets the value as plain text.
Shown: 4.4 mm
